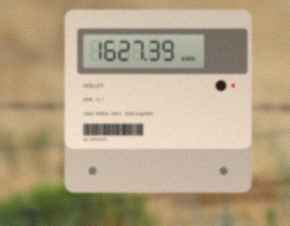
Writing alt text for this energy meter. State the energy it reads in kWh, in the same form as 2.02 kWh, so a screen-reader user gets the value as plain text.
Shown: 1627.39 kWh
